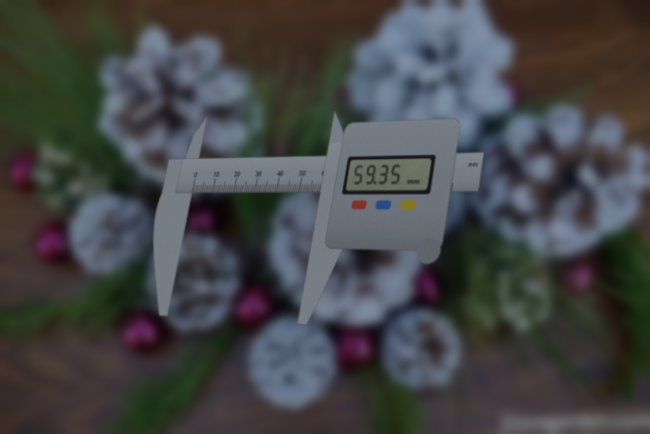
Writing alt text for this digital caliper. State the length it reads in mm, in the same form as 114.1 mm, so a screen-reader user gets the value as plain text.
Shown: 59.35 mm
